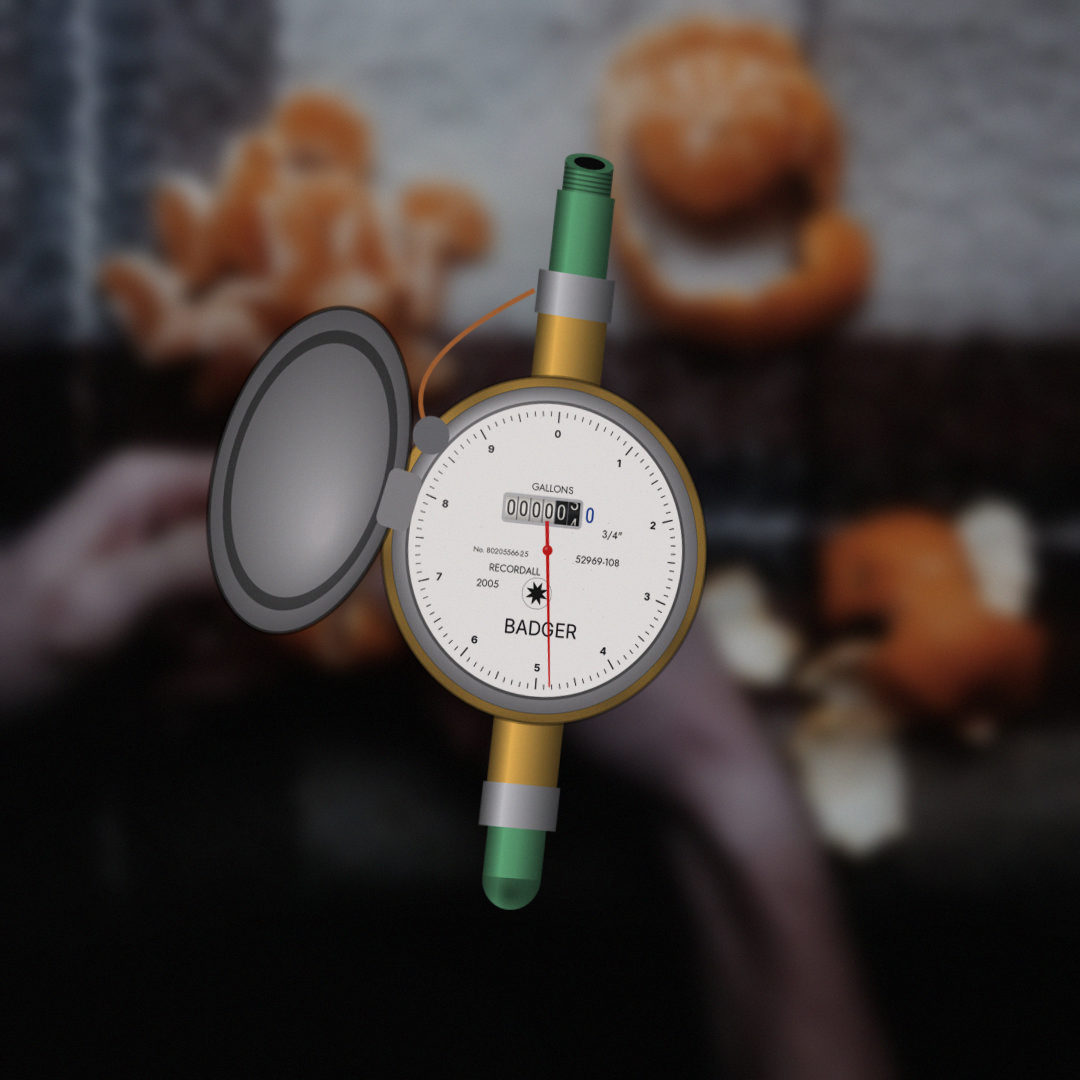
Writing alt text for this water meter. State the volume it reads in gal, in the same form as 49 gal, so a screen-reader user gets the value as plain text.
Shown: 34.8 gal
